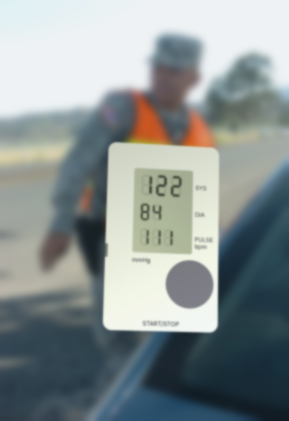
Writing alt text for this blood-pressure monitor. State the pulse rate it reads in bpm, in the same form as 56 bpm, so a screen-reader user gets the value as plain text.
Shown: 111 bpm
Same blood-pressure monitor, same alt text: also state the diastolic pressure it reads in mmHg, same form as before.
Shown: 84 mmHg
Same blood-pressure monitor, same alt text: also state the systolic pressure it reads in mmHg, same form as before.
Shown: 122 mmHg
